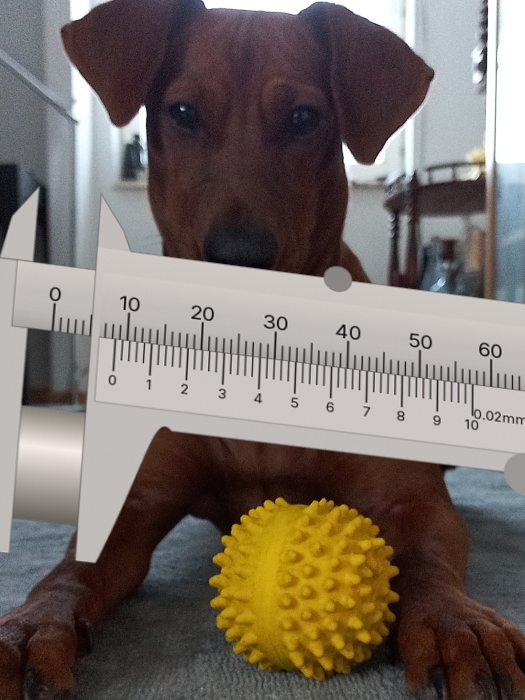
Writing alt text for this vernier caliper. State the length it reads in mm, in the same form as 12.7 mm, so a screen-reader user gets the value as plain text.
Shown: 8.4 mm
